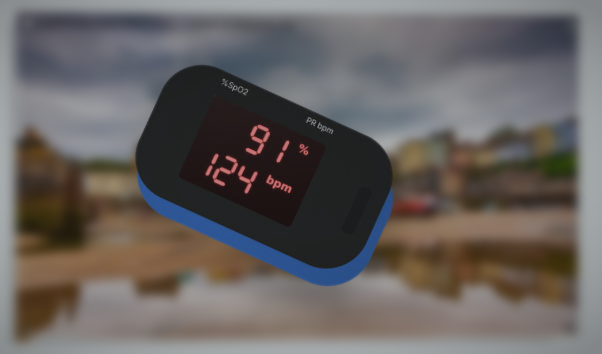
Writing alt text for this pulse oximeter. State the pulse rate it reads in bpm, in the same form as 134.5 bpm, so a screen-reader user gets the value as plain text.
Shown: 124 bpm
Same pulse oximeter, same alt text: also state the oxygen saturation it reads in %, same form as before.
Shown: 91 %
